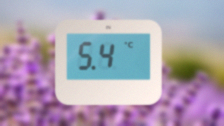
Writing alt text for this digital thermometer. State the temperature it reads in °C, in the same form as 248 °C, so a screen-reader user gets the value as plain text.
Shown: 5.4 °C
